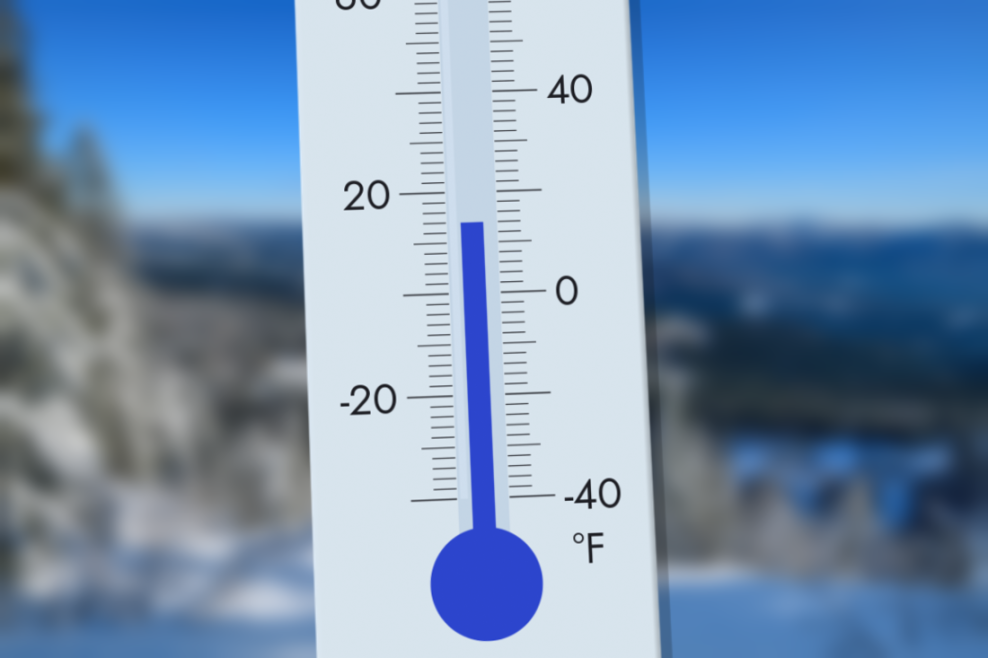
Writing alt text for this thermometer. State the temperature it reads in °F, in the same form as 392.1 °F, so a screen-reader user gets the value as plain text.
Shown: 14 °F
